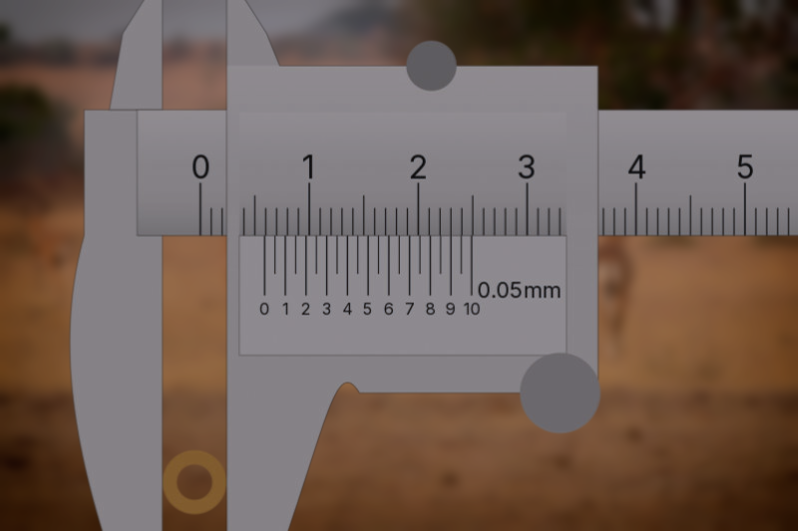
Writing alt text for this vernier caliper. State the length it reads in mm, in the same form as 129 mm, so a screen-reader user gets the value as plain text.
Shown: 5.9 mm
